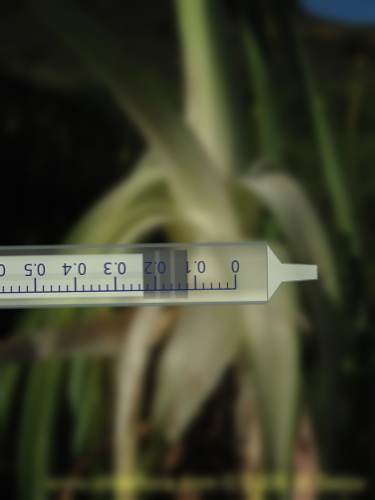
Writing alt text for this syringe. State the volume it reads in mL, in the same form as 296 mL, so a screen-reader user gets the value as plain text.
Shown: 0.12 mL
